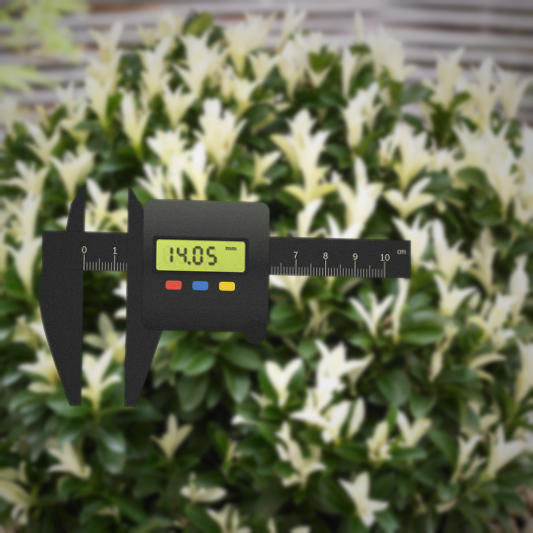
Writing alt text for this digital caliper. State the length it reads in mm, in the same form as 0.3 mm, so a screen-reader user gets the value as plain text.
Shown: 14.05 mm
